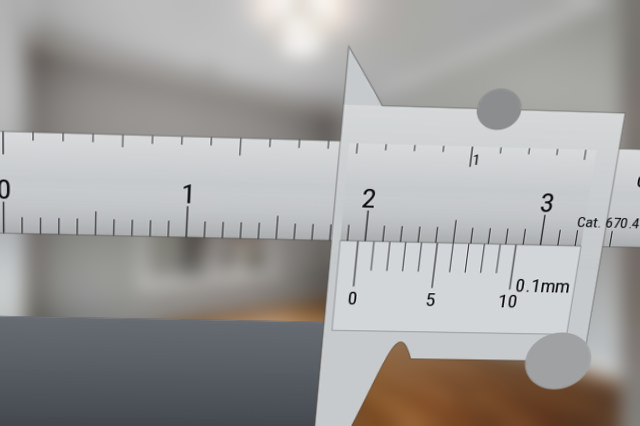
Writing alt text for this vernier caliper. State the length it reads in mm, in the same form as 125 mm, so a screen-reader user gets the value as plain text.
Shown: 19.6 mm
